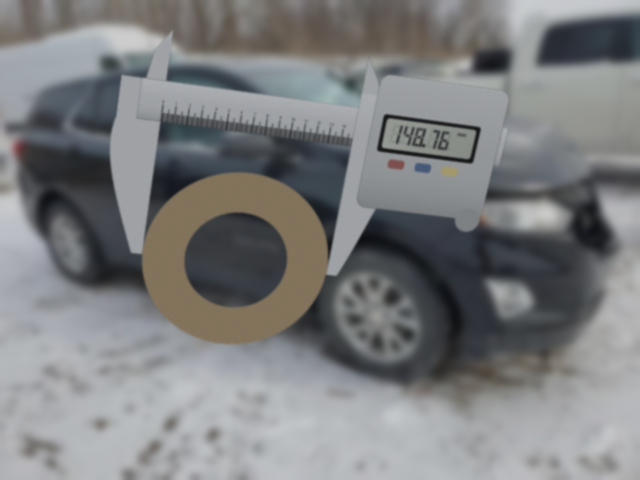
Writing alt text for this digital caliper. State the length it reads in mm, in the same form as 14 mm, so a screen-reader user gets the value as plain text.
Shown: 148.76 mm
